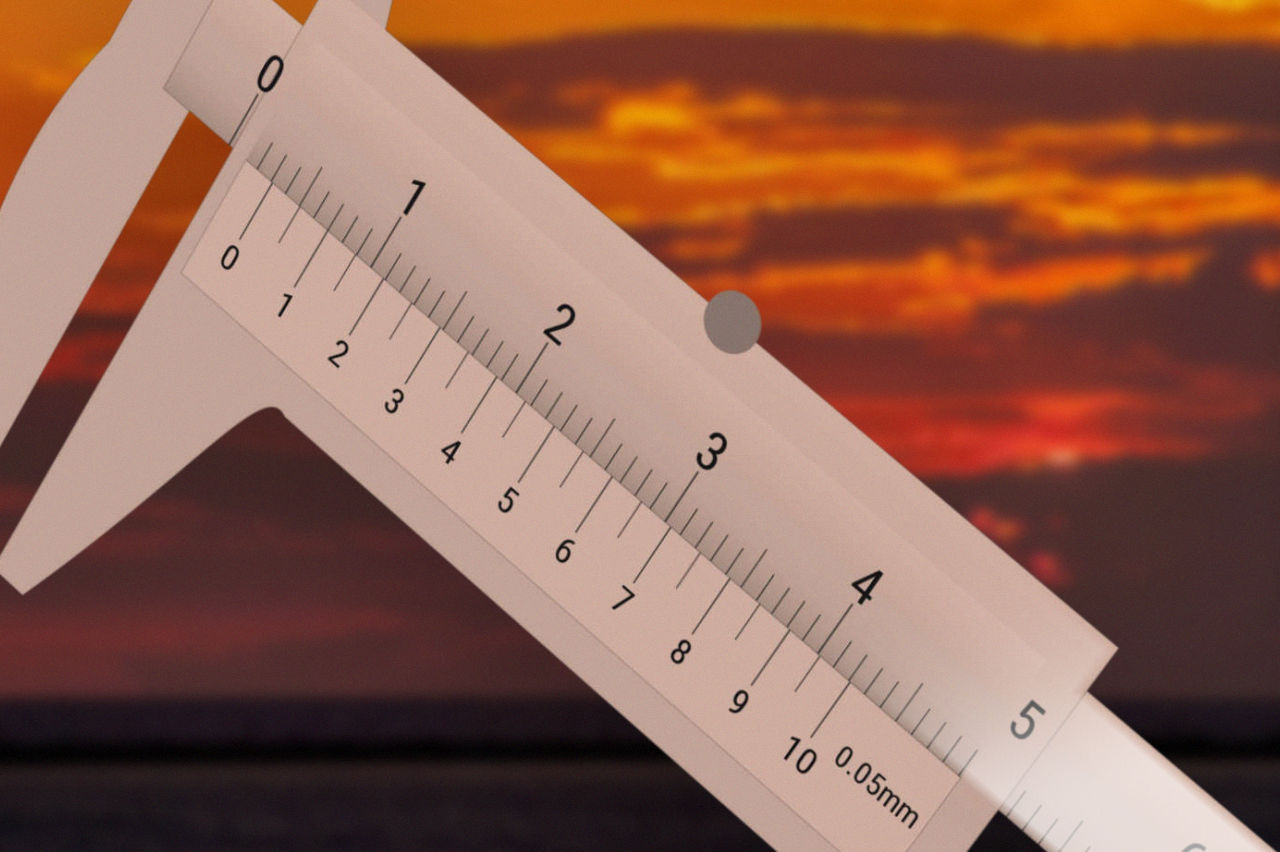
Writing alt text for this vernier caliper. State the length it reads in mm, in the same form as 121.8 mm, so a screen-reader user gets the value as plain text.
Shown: 3.1 mm
